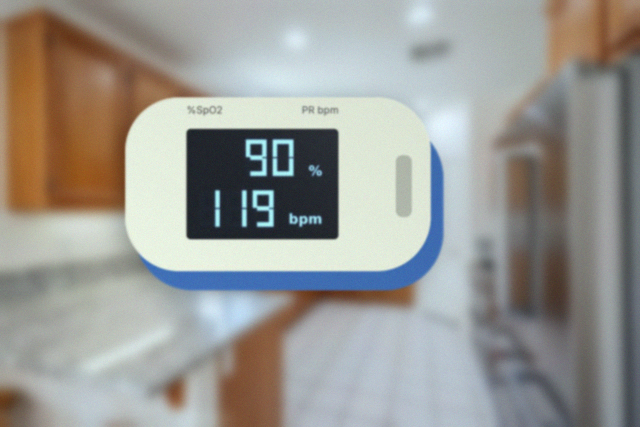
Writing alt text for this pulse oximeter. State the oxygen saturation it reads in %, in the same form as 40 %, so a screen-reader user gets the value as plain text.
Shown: 90 %
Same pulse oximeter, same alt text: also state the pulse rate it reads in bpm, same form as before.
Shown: 119 bpm
